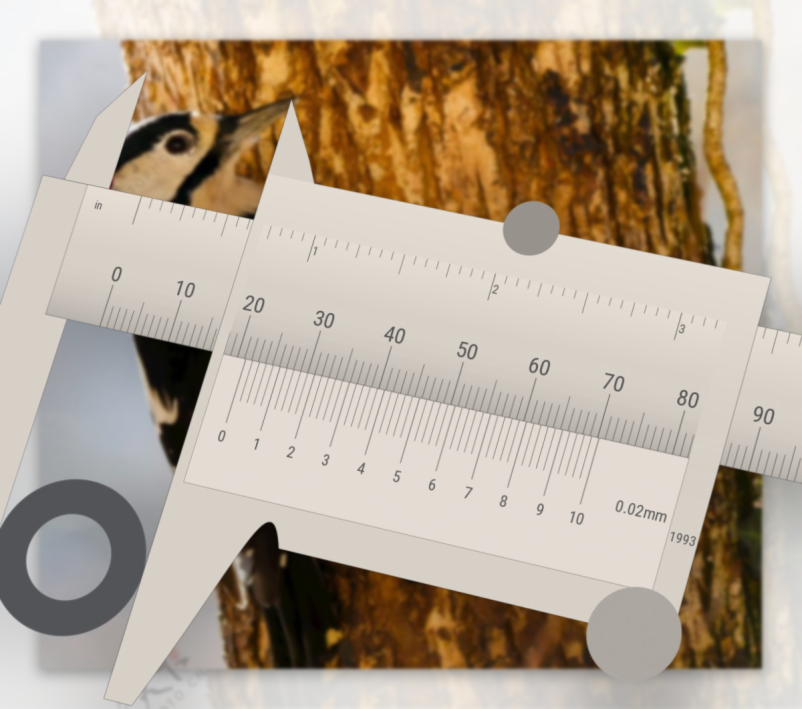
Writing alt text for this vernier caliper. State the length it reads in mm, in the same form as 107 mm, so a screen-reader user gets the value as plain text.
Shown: 21.2 mm
